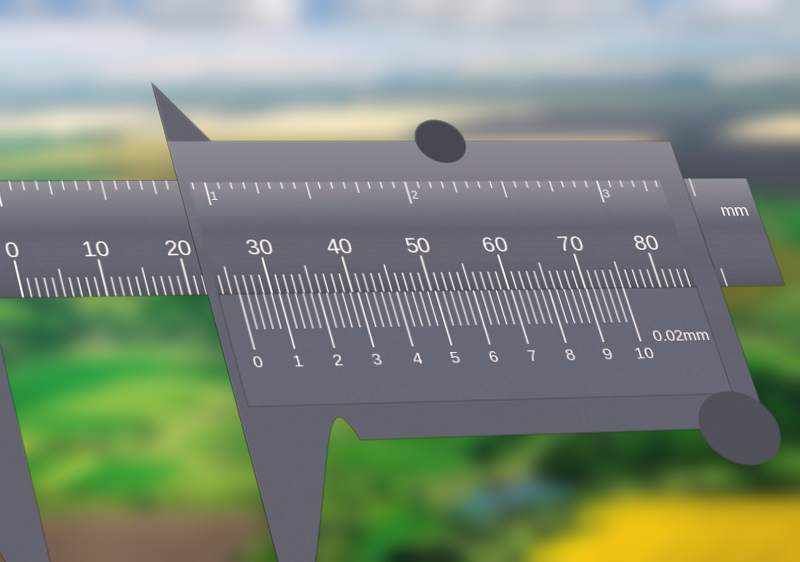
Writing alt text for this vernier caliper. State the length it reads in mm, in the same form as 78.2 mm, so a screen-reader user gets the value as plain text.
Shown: 26.0 mm
